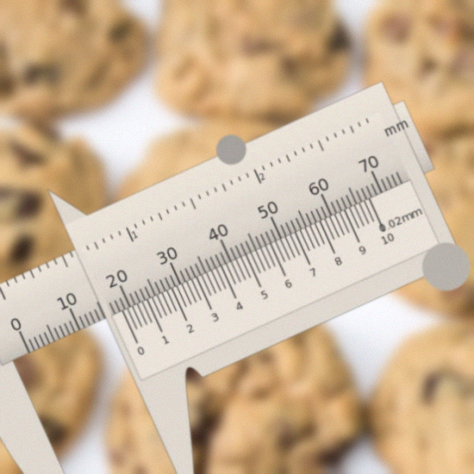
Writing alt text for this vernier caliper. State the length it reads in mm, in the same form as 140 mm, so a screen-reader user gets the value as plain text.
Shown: 18.5 mm
